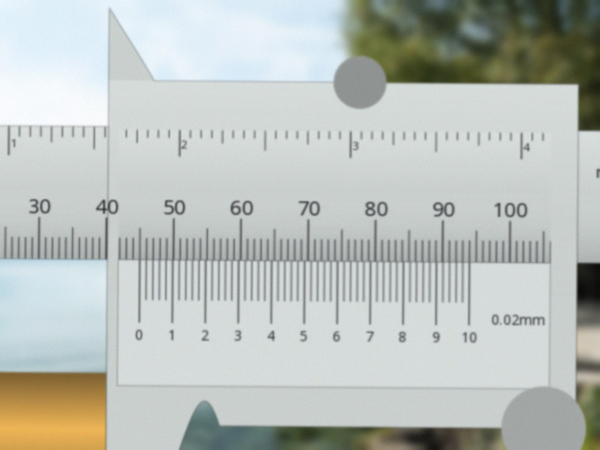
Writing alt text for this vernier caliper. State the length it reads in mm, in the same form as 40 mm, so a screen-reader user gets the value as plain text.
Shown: 45.0 mm
